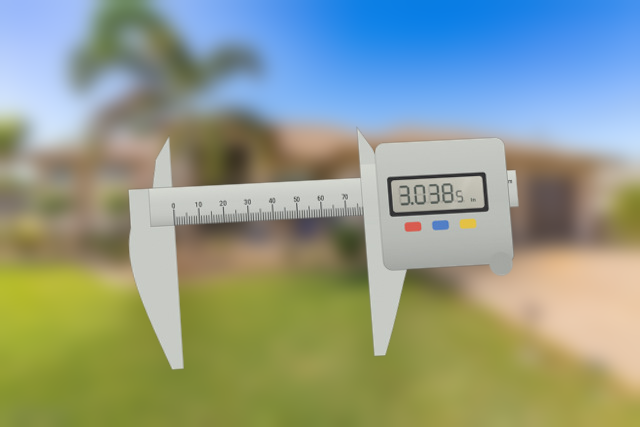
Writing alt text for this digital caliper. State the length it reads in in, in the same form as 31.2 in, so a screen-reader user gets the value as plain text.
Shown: 3.0385 in
